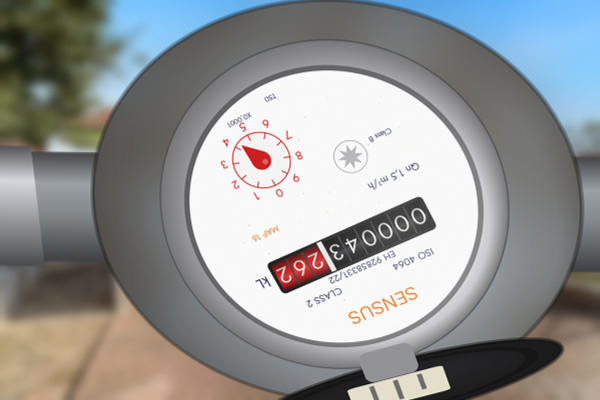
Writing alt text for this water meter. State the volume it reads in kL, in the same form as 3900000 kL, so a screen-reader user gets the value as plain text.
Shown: 43.2624 kL
